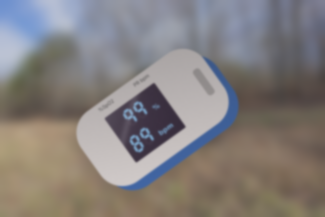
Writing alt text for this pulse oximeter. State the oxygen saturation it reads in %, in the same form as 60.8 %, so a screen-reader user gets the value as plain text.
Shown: 99 %
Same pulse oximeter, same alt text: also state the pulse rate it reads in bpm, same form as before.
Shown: 89 bpm
